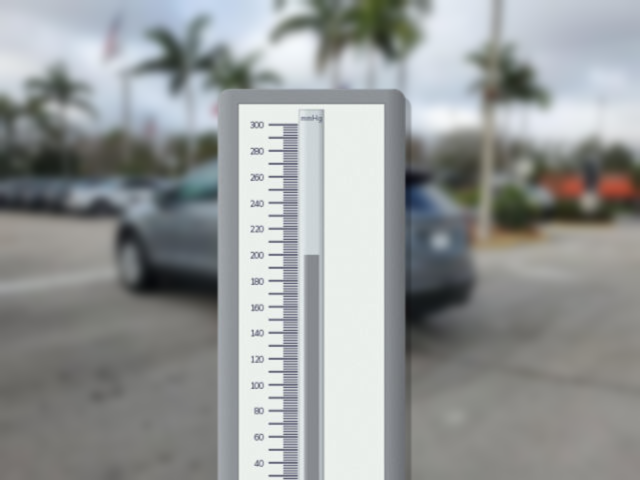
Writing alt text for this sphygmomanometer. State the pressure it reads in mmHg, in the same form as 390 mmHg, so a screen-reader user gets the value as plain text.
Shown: 200 mmHg
